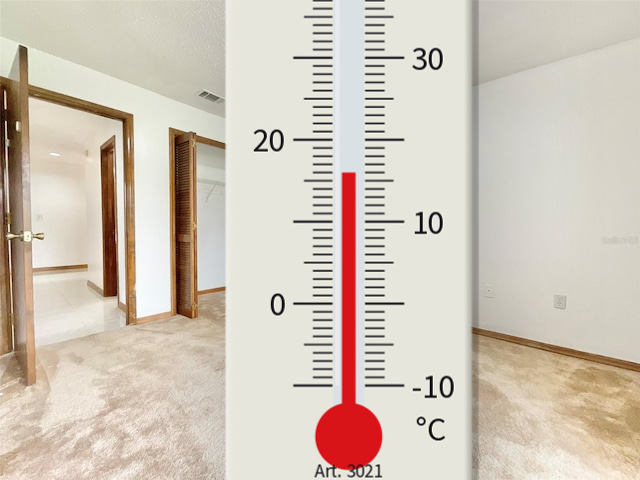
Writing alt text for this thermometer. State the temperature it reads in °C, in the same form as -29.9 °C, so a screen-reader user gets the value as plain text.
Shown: 16 °C
